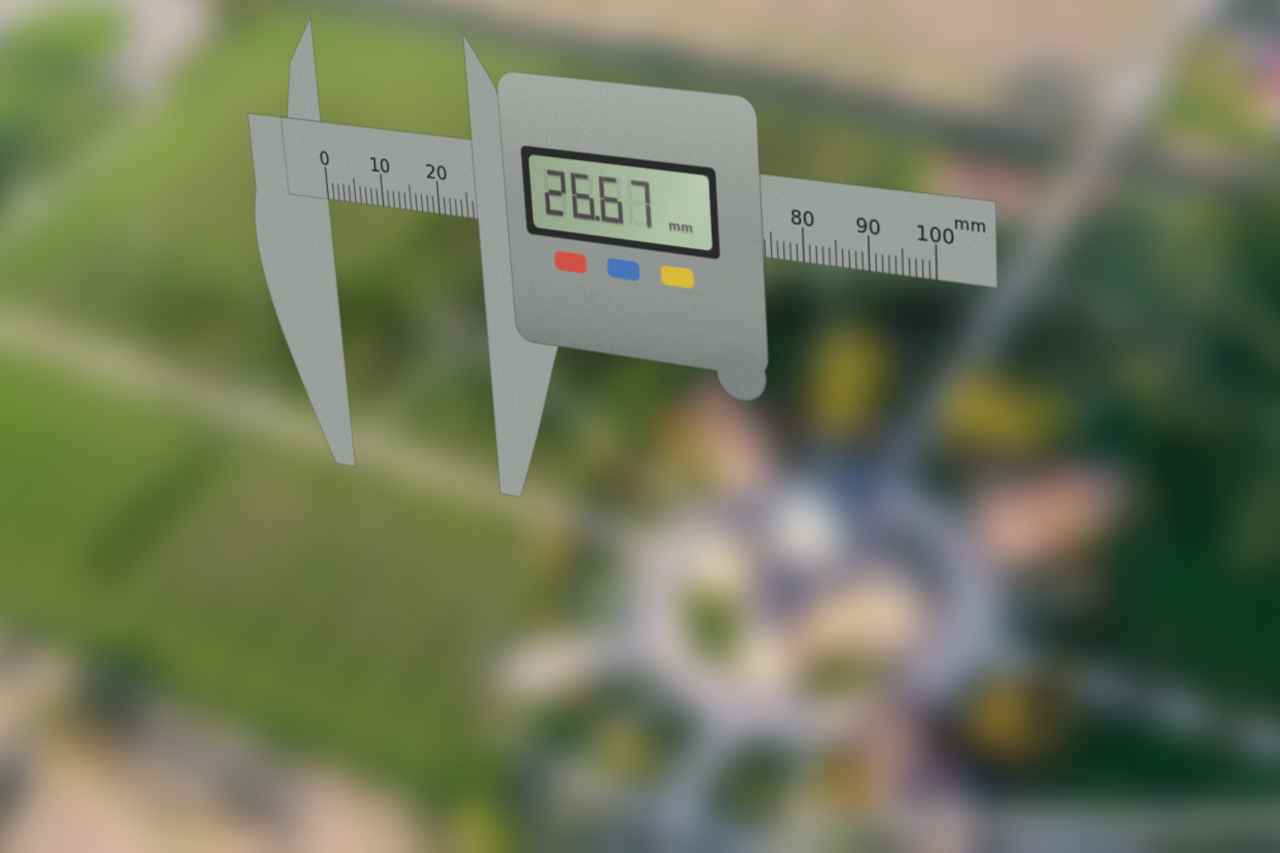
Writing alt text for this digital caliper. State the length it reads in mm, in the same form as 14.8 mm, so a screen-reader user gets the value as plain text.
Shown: 26.67 mm
